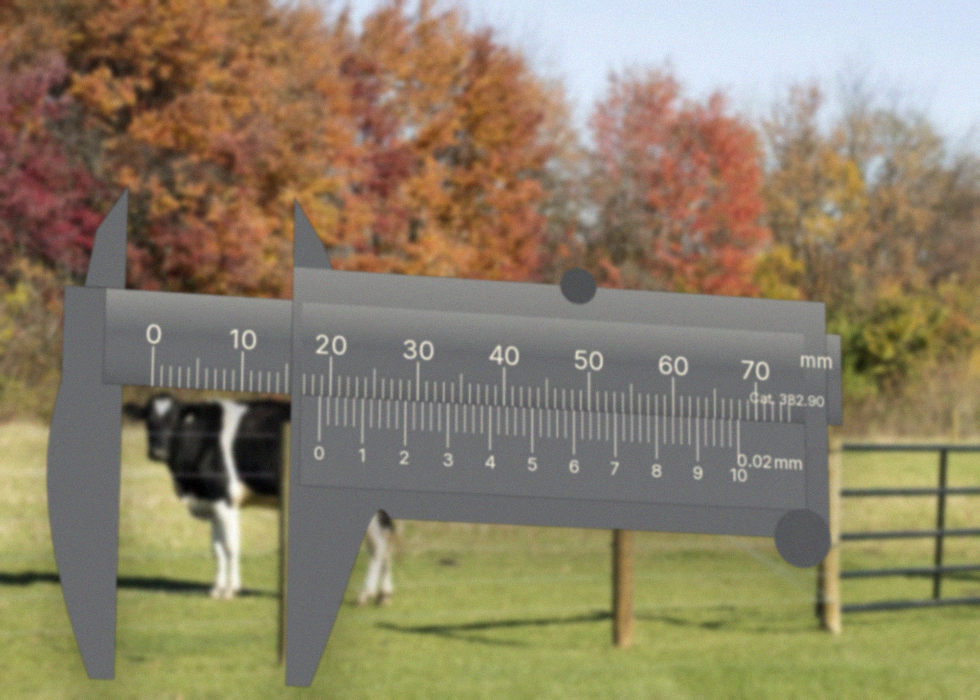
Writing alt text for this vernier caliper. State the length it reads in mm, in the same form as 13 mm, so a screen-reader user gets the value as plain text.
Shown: 18.8 mm
